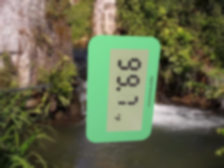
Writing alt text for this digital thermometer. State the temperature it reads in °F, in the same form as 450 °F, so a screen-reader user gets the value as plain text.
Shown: 99.7 °F
